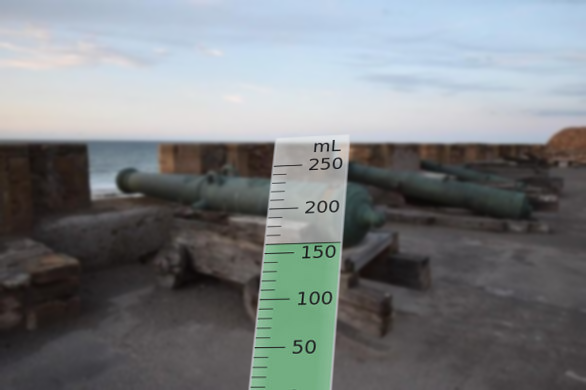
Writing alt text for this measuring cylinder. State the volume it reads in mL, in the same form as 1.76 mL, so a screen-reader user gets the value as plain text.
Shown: 160 mL
